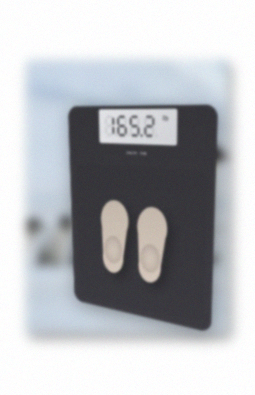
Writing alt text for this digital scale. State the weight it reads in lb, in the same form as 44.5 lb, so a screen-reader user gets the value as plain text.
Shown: 165.2 lb
